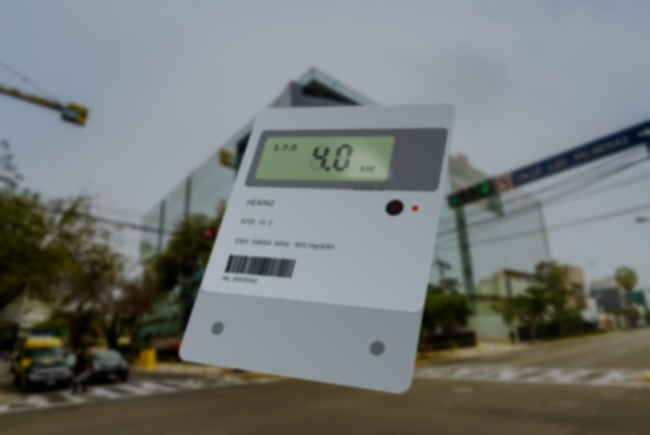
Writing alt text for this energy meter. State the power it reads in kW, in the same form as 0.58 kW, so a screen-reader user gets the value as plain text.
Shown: 4.0 kW
